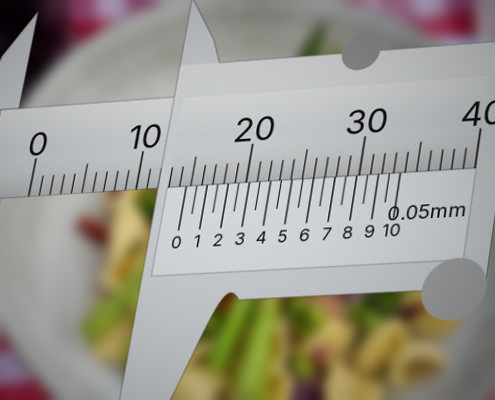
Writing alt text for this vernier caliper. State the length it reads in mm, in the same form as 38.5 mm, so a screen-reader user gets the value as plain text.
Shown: 14.6 mm
